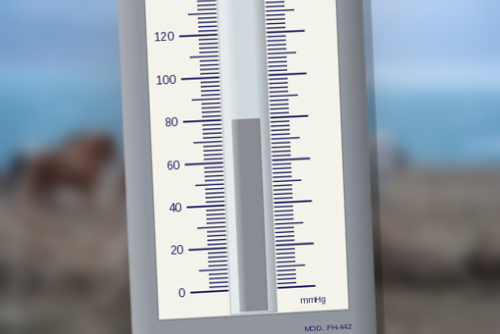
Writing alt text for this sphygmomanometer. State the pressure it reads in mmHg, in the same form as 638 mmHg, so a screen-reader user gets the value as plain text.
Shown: 80 mmHg
